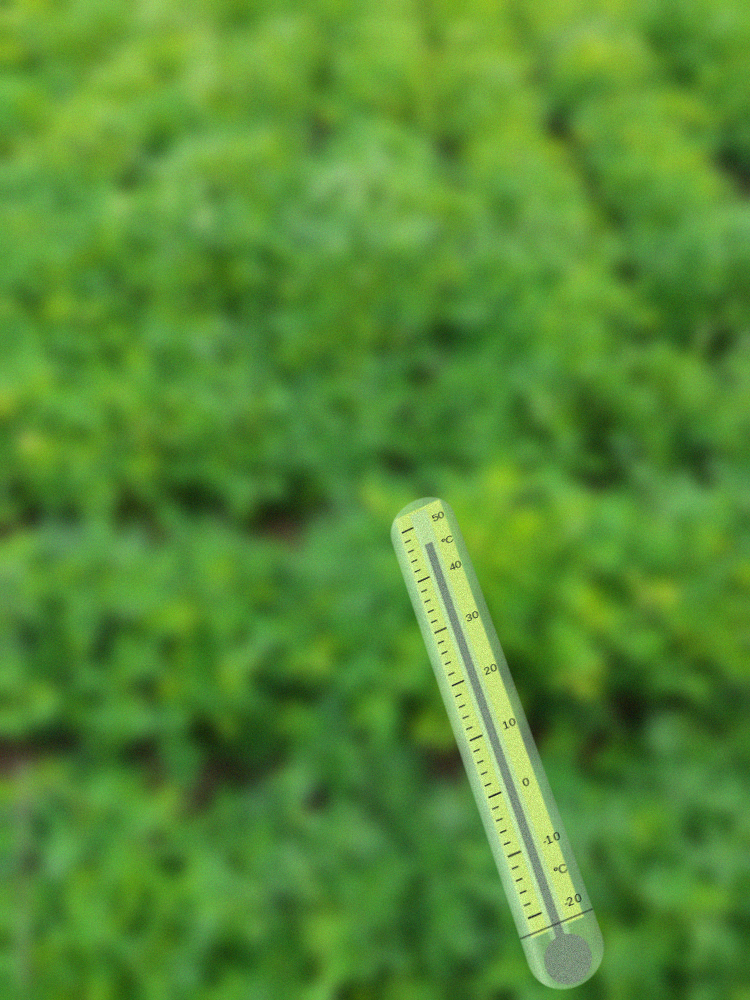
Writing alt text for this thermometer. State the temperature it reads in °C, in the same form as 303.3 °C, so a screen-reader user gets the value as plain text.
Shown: 46 °C
